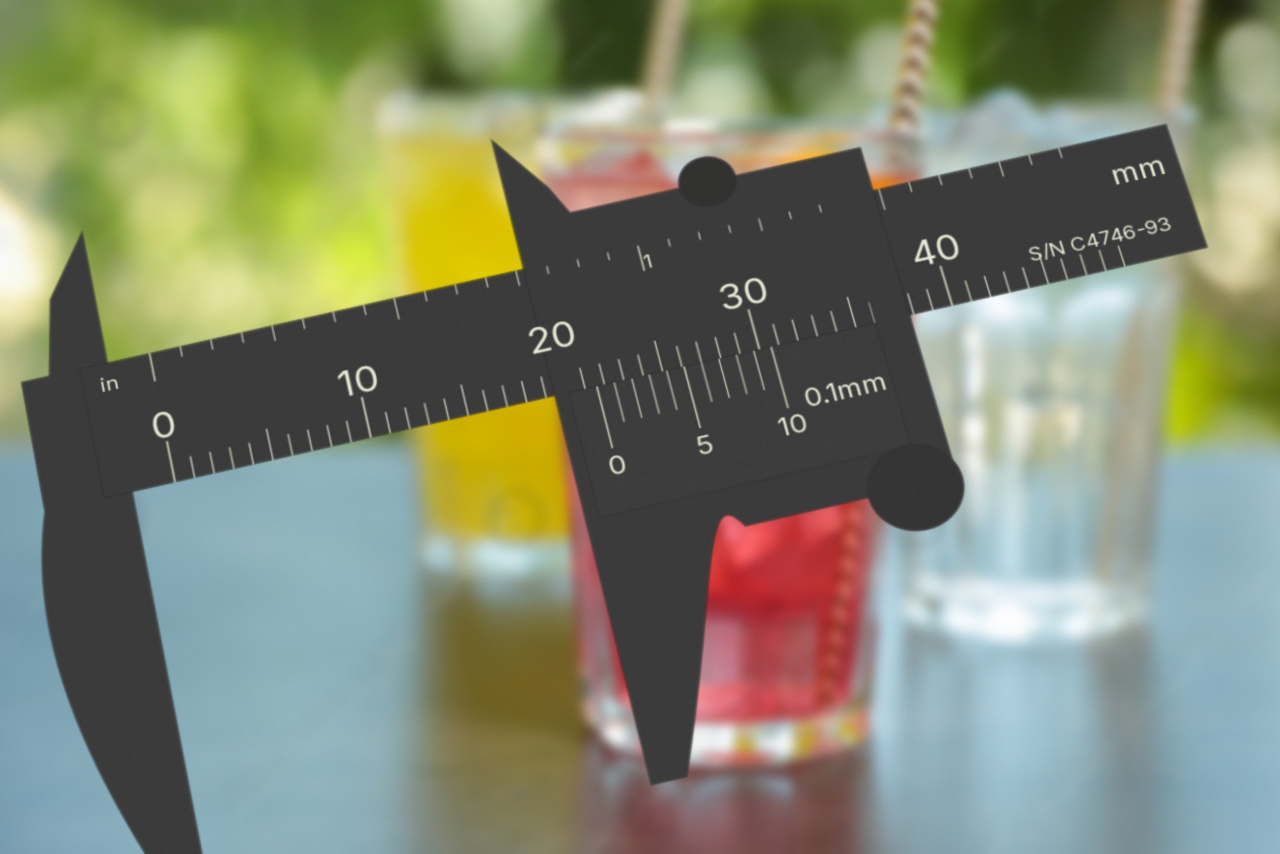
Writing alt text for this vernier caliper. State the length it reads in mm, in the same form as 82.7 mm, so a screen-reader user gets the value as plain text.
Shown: 21.6 mm
